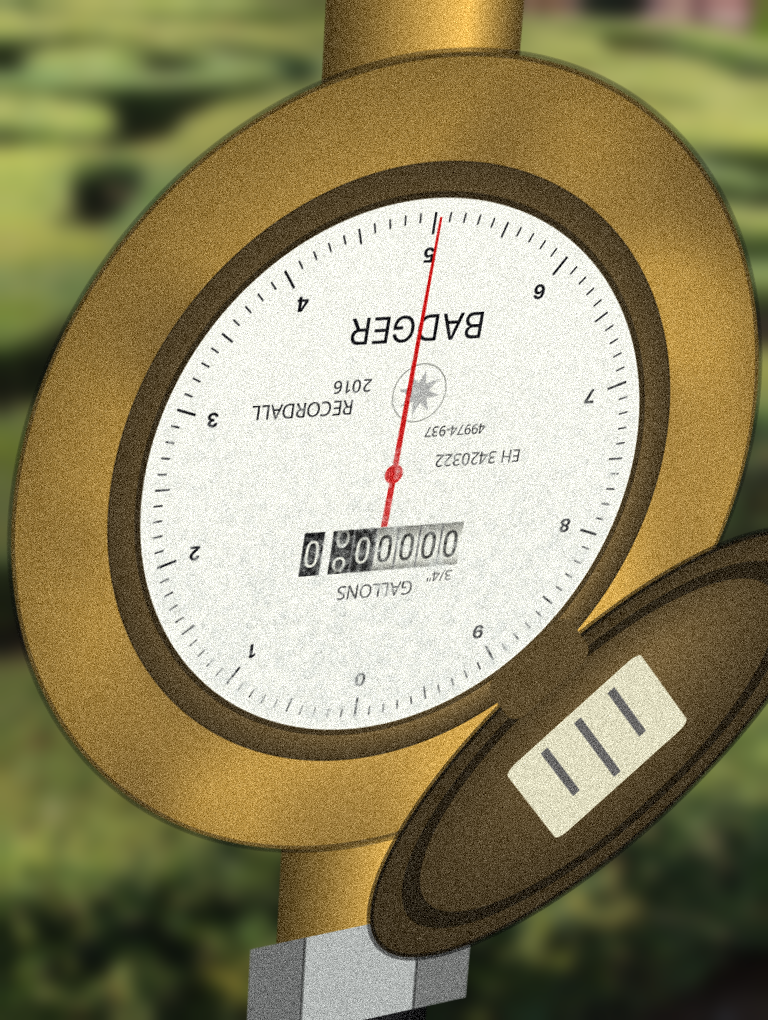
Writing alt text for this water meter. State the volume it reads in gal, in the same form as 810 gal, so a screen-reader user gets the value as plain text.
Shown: 85.0 gal
